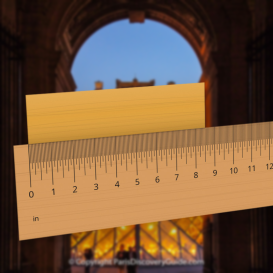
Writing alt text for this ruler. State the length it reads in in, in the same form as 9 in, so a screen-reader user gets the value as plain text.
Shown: 8.5 in
